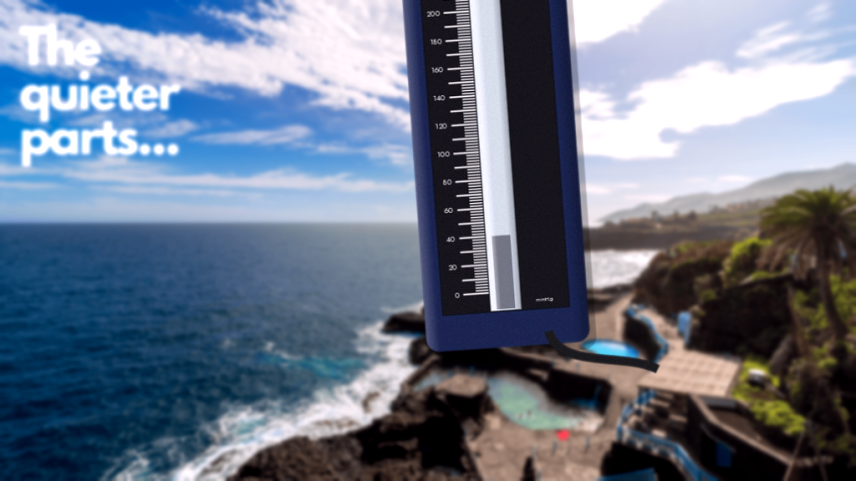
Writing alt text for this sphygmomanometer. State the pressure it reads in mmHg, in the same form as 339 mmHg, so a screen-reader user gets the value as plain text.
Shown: 40 mmHg
